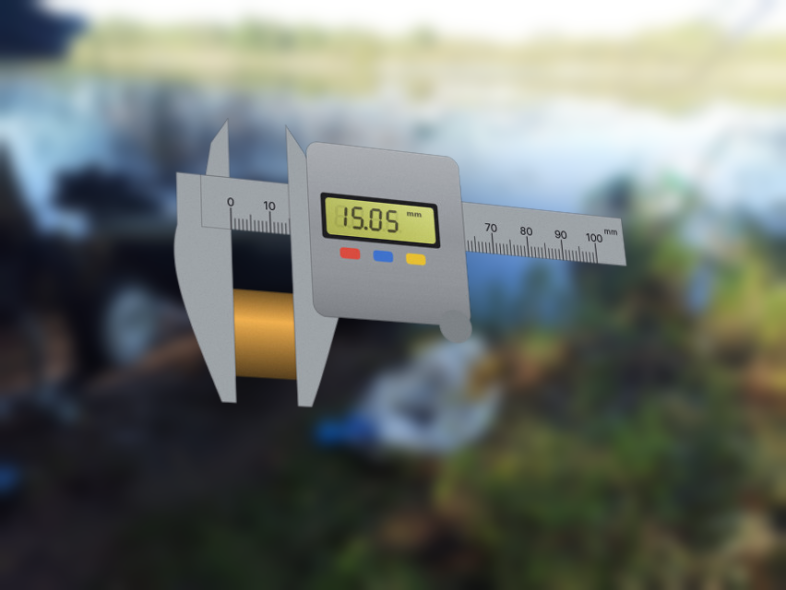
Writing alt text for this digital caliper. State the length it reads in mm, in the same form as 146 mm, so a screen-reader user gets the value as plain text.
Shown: 15.05 mm
